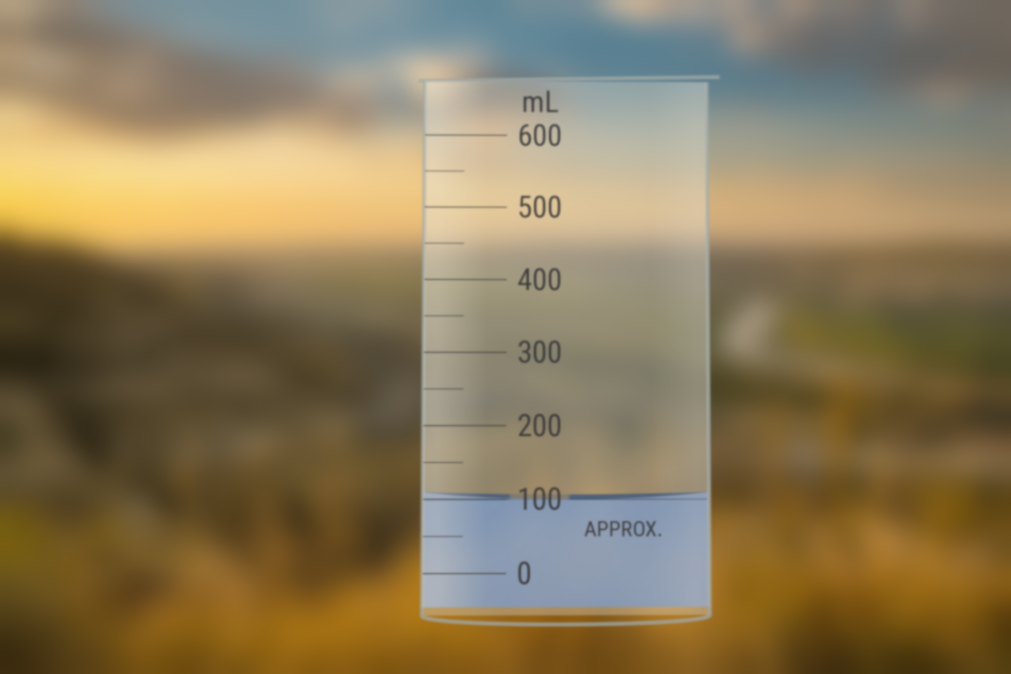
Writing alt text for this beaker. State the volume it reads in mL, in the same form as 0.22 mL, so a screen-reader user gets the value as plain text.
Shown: 100 mL
